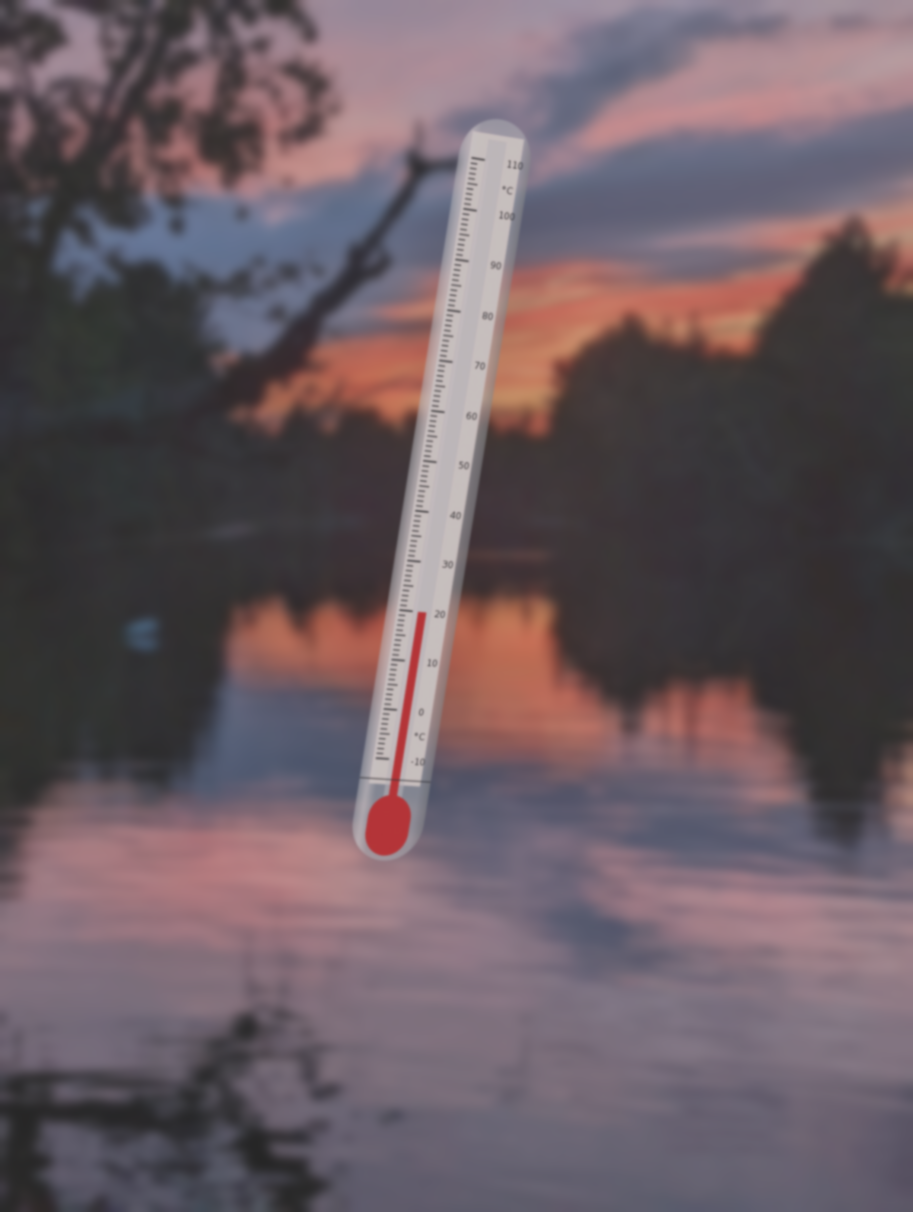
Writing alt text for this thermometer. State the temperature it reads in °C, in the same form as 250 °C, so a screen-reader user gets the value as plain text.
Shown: 20 °C
